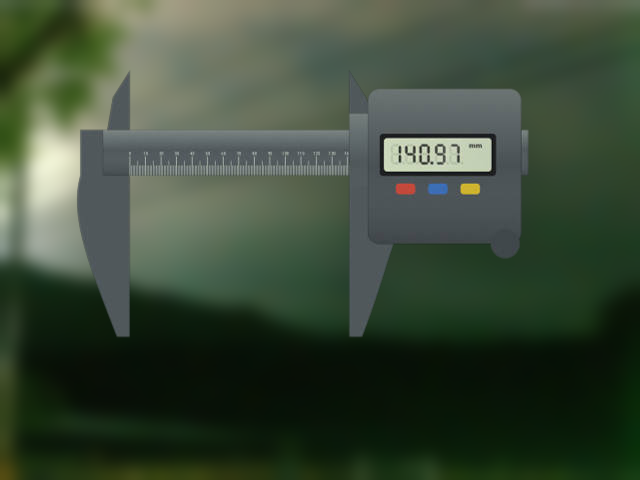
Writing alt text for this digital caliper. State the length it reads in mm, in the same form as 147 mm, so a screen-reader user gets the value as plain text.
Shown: 140.97 mm
